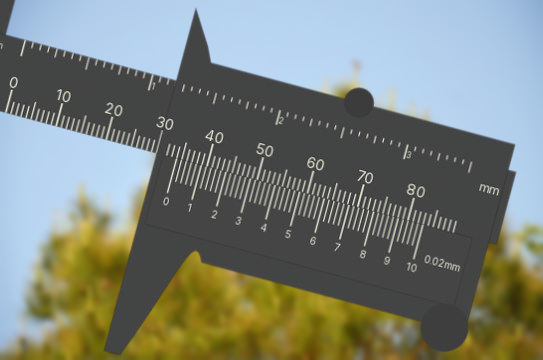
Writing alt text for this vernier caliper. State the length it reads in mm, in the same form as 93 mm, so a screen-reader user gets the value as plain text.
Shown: 34.0 mm
